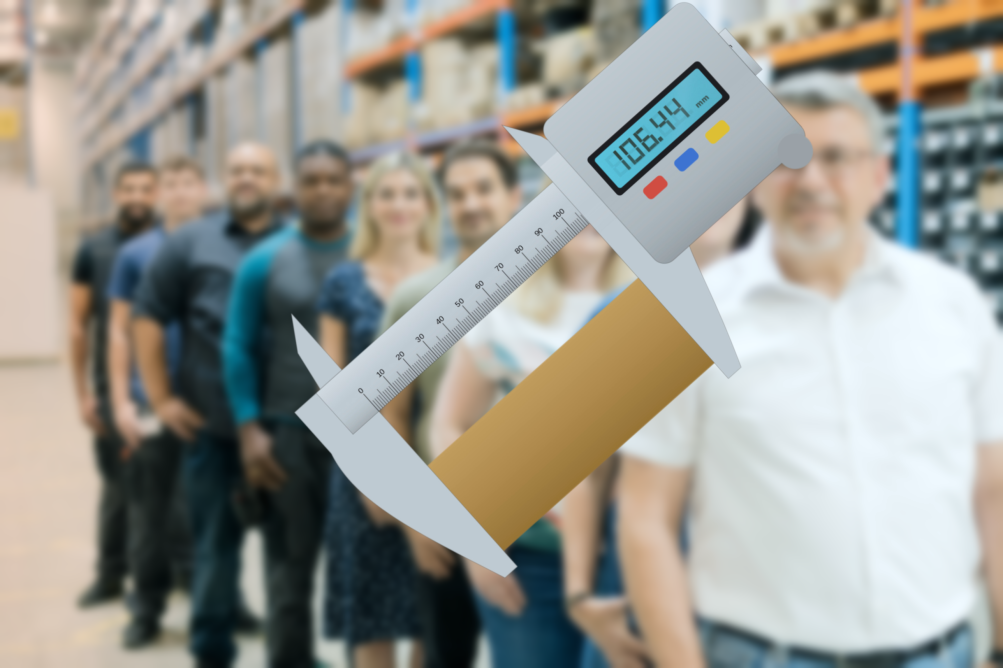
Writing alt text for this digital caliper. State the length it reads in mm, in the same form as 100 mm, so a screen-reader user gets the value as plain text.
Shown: 106.44 mm
